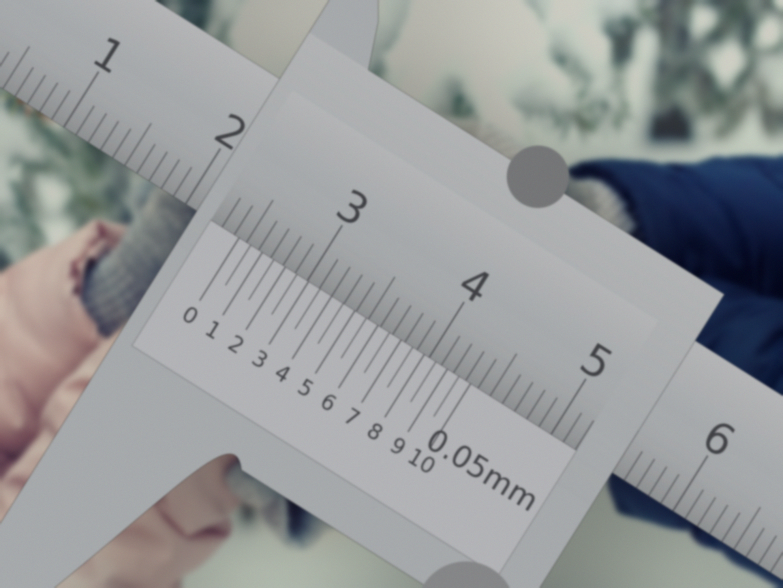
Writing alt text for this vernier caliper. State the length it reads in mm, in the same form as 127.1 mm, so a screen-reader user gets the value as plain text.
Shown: 24.4 mm
